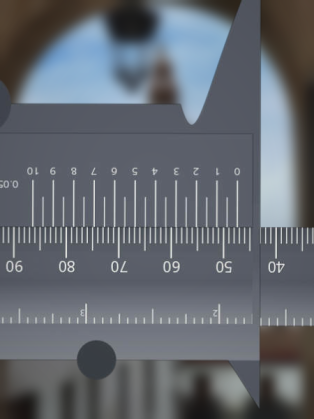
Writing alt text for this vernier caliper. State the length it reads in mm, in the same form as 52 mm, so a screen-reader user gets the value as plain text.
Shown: 47.4 mm
